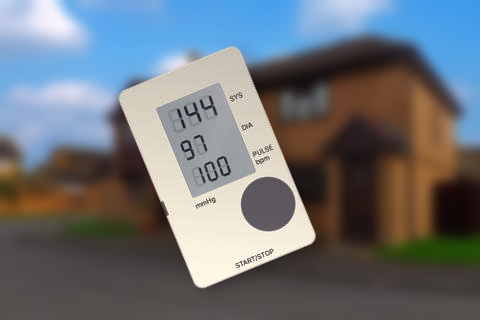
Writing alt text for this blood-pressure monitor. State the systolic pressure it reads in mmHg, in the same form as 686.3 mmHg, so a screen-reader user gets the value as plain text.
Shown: 144 mmHg
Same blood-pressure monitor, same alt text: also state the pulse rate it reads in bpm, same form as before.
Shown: 100 bpm
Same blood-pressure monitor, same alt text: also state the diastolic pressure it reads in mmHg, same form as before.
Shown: 97 mmHg
